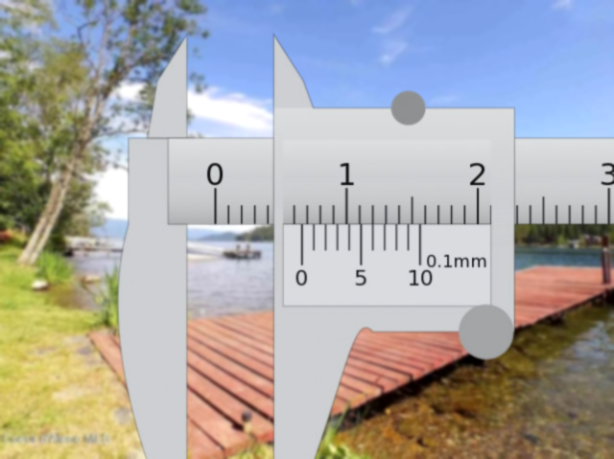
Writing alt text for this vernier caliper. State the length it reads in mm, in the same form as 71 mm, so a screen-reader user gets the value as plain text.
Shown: 6.6 mm
